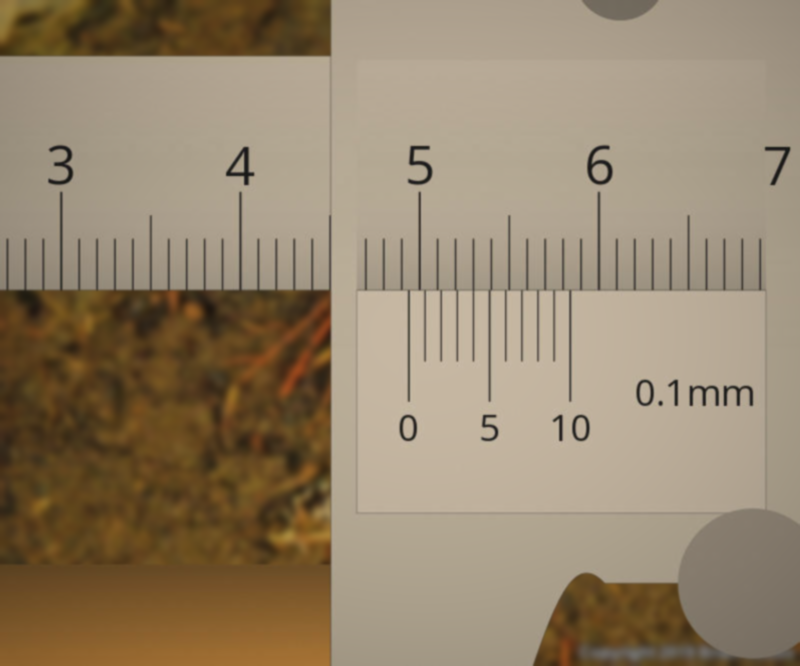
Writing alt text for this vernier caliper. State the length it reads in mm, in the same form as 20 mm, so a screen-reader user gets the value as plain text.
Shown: 49.4 mm
